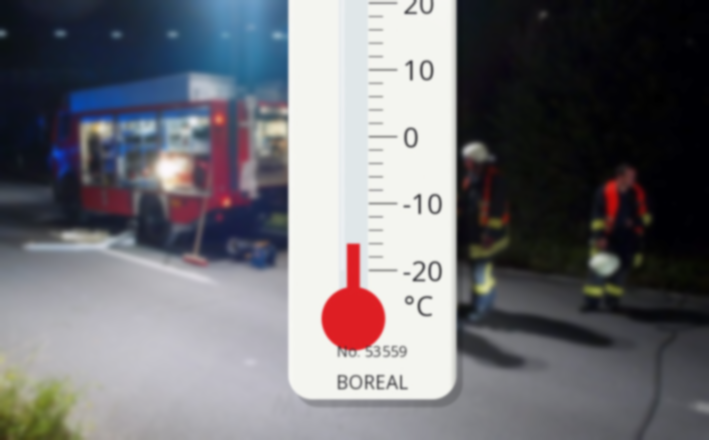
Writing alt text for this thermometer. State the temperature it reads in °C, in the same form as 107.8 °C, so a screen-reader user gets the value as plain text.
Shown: -16 °C
